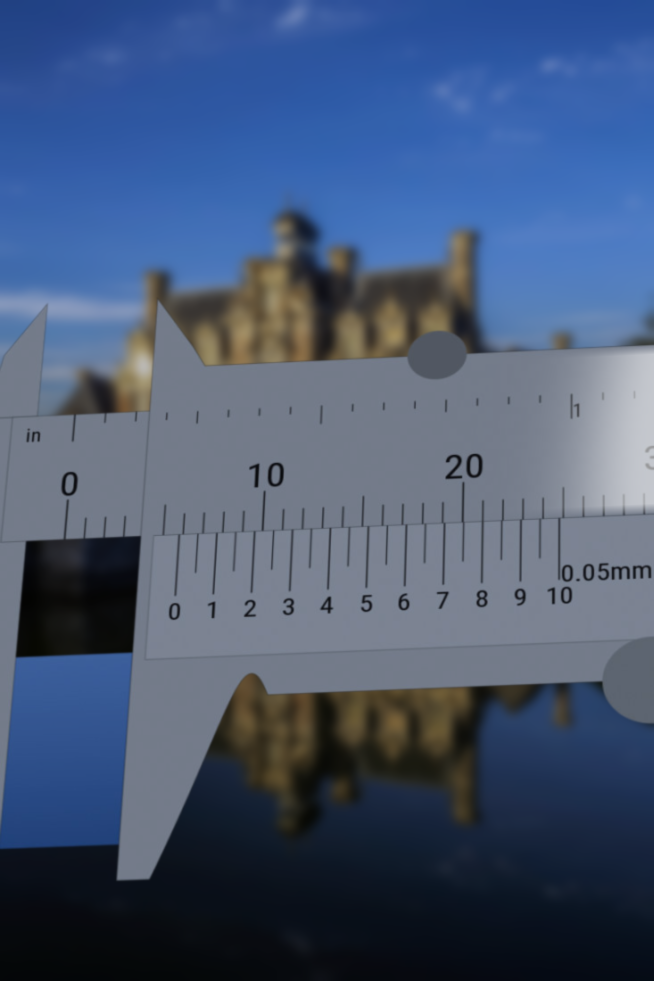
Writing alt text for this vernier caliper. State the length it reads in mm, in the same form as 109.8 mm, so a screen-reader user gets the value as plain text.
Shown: 5.8 mm
